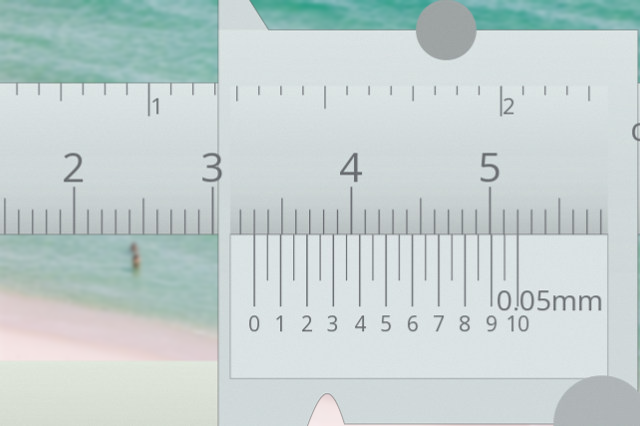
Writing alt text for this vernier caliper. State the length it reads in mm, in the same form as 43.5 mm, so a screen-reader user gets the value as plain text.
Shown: 33.0 mm
